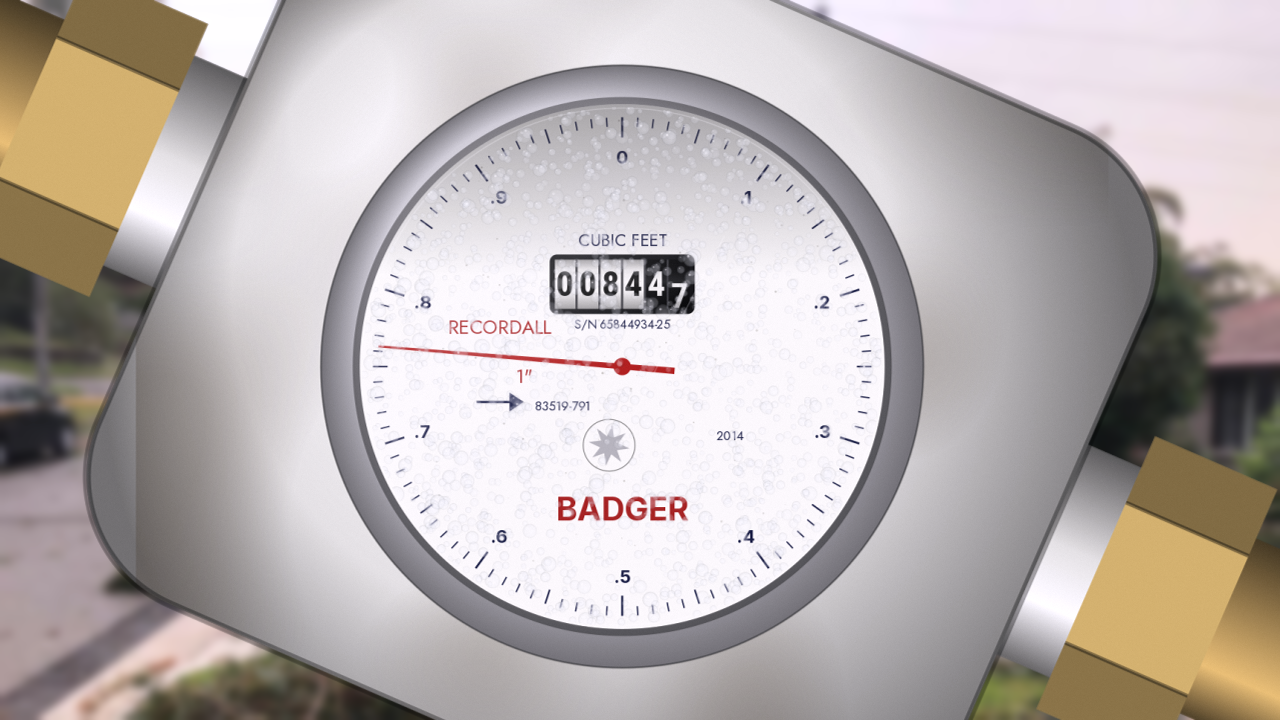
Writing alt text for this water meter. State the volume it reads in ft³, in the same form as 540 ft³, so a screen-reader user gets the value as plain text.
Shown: 8446.76 ft³
